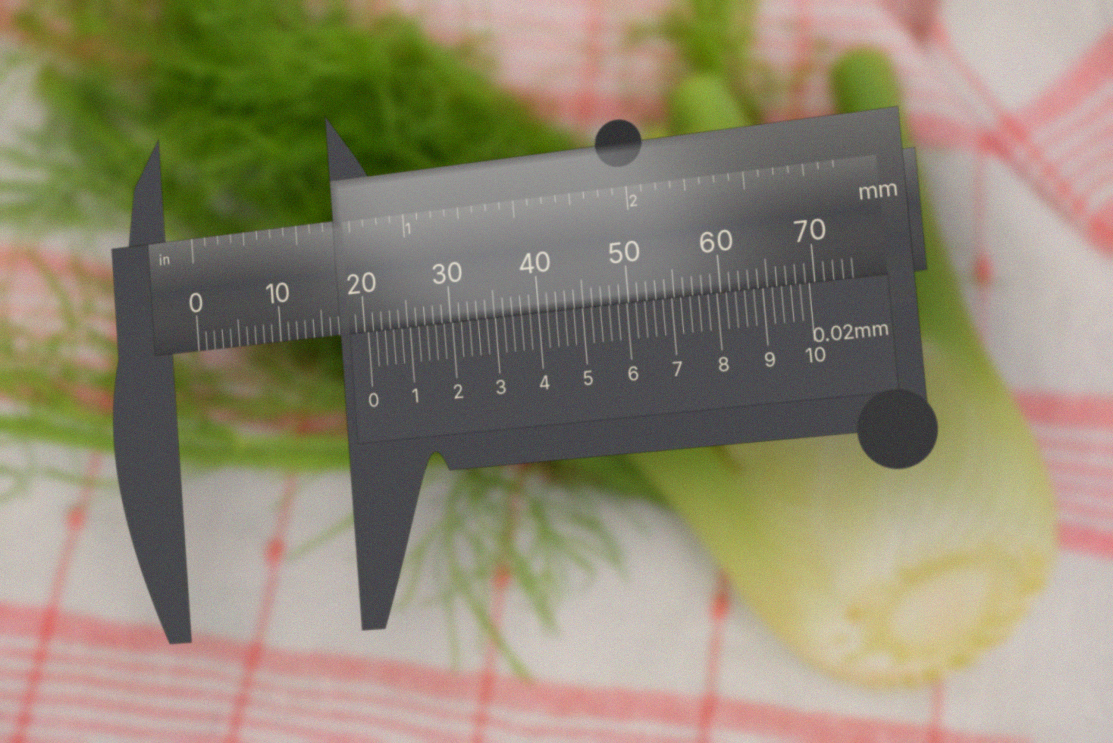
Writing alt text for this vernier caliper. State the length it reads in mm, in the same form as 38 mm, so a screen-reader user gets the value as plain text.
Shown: 20.4 mm
